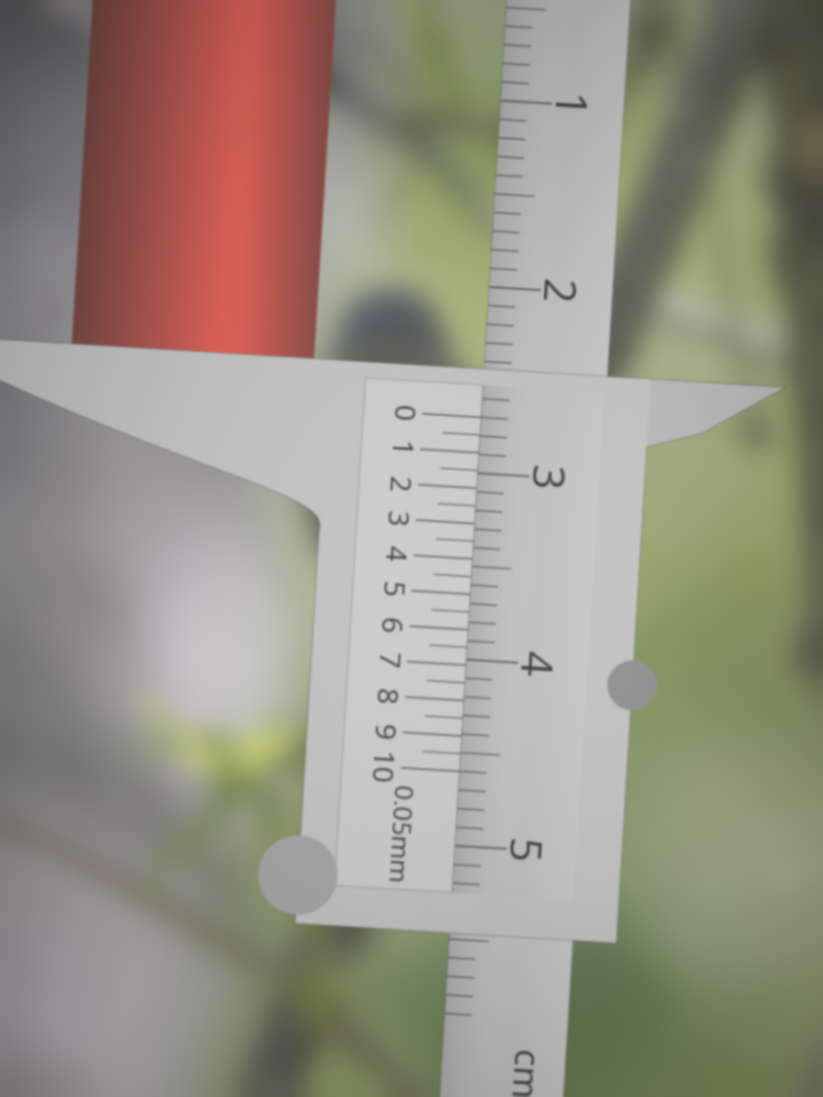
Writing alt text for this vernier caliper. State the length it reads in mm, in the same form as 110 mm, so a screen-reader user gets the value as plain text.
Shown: 27.0 mm
